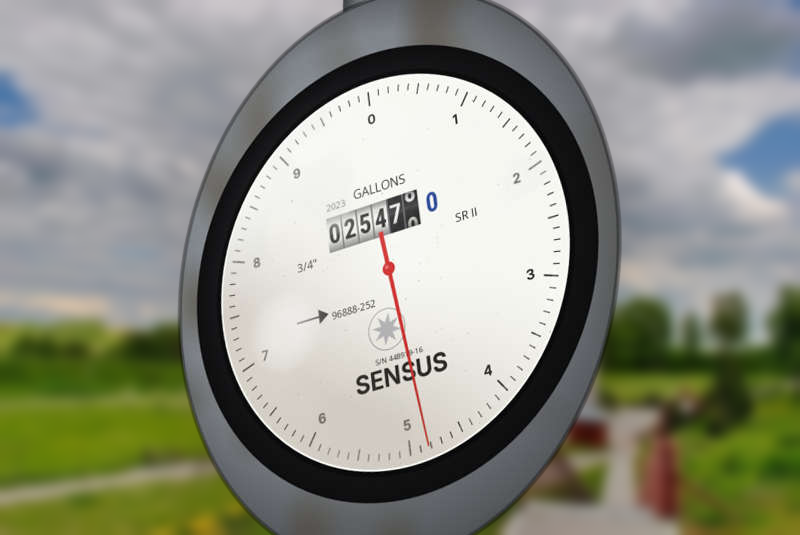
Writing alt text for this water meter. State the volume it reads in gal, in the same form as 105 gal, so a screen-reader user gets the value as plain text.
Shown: 254784.8 gal
